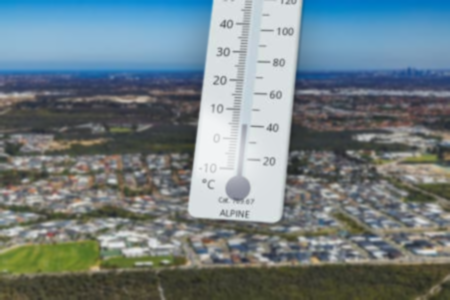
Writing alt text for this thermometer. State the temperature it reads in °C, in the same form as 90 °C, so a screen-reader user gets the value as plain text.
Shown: 5 °C
